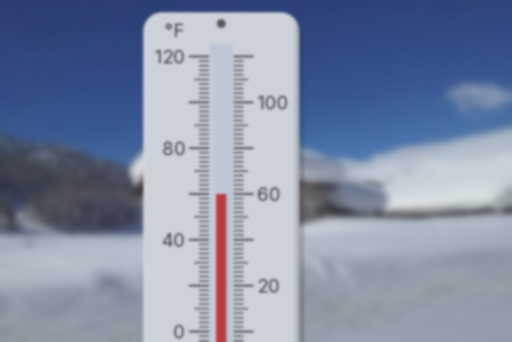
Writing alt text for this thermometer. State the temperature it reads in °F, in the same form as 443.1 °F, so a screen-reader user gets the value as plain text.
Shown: 60 °F
